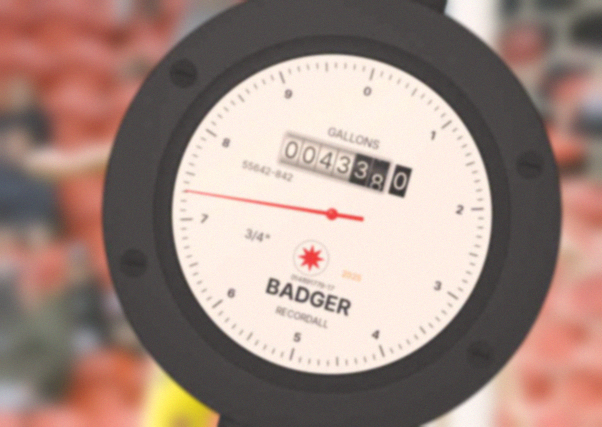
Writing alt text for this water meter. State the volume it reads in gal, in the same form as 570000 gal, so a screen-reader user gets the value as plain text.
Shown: 43377.3 gal
